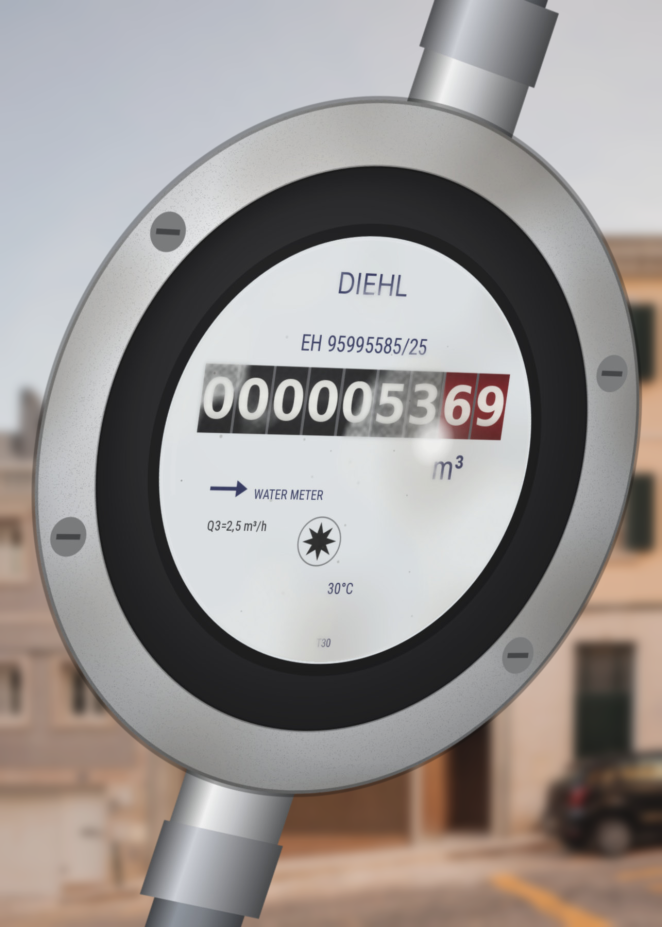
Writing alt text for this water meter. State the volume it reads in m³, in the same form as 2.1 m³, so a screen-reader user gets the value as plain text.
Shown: 53.69 m³
